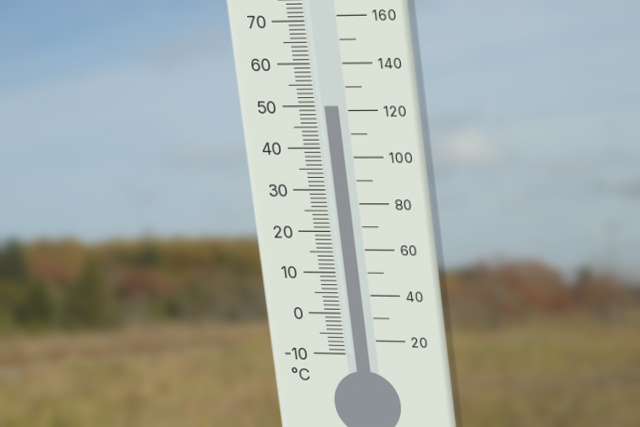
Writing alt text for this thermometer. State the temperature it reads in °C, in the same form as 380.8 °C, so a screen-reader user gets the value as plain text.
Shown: 50 °C
